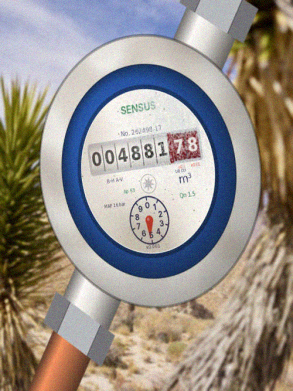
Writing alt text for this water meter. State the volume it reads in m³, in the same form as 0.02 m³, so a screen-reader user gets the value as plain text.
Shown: 4881.785 m³
